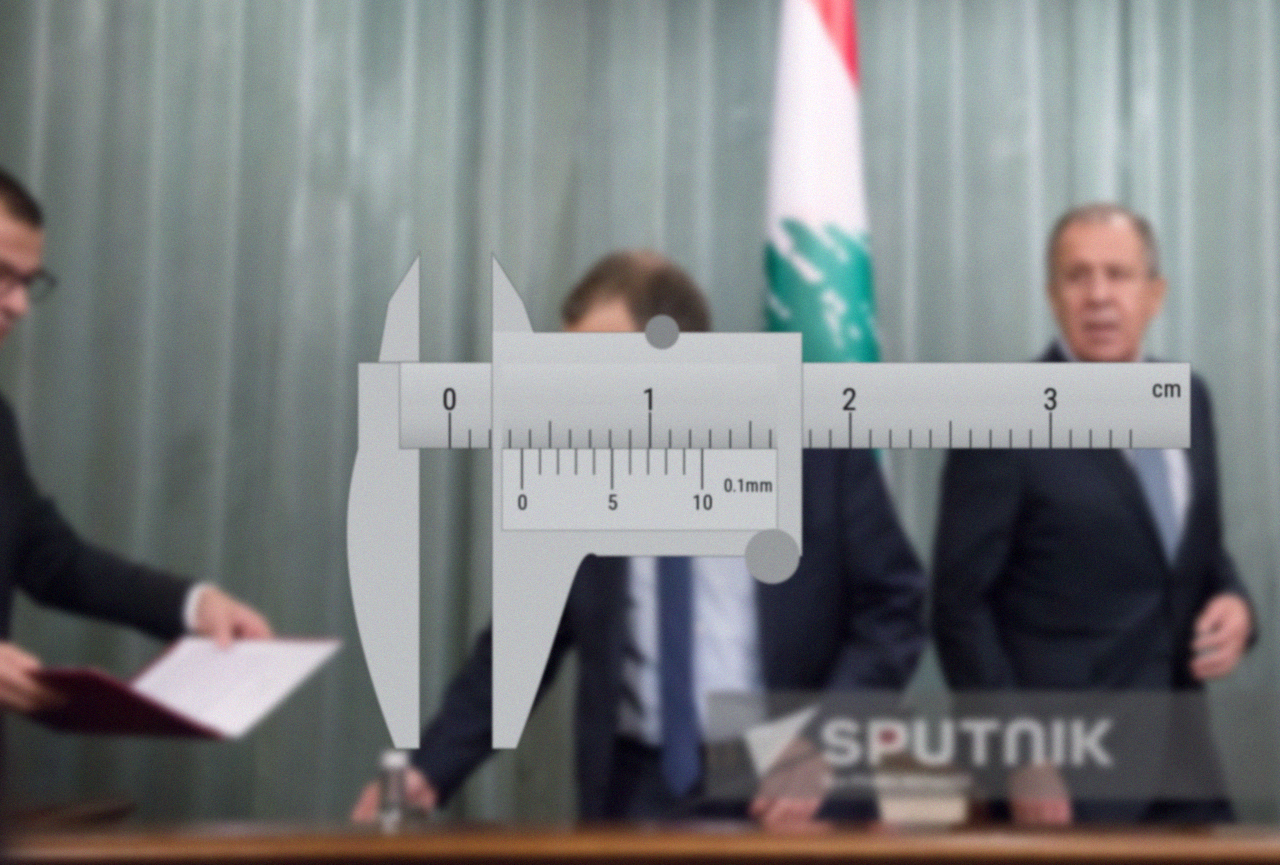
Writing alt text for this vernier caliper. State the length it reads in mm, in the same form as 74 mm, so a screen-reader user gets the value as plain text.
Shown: 3.6 mm
